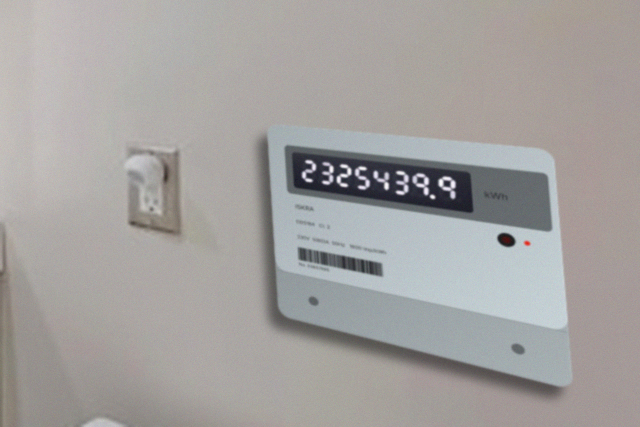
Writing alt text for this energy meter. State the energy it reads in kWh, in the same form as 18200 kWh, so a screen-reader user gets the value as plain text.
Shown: 2325439.9 kWh
